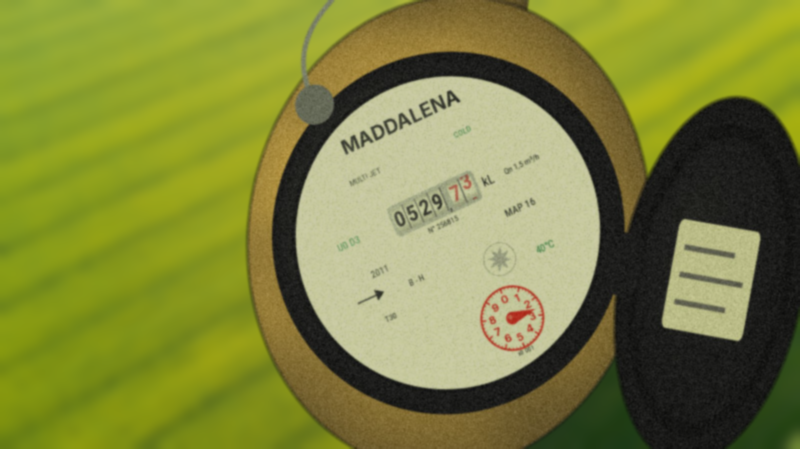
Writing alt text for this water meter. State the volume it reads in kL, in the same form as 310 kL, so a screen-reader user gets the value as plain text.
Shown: 529.732 kL
